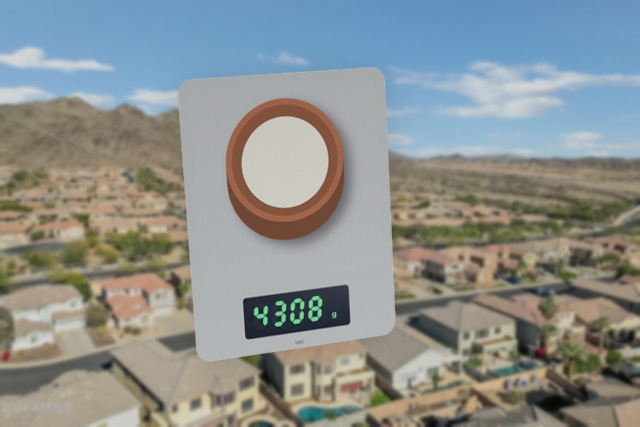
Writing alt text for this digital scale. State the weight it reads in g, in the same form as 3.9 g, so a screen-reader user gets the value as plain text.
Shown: 4308 g
